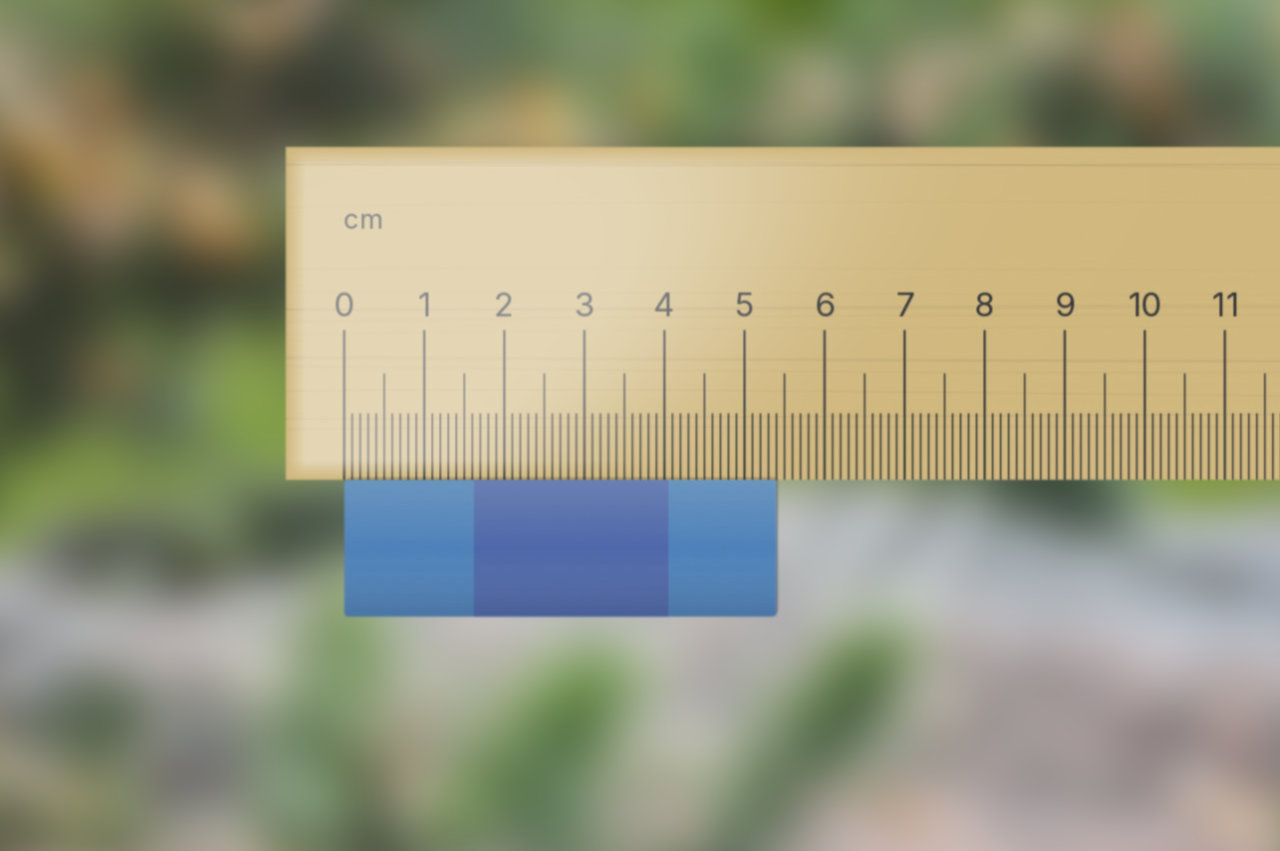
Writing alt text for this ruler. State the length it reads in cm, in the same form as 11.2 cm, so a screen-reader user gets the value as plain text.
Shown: 5.4 cm
